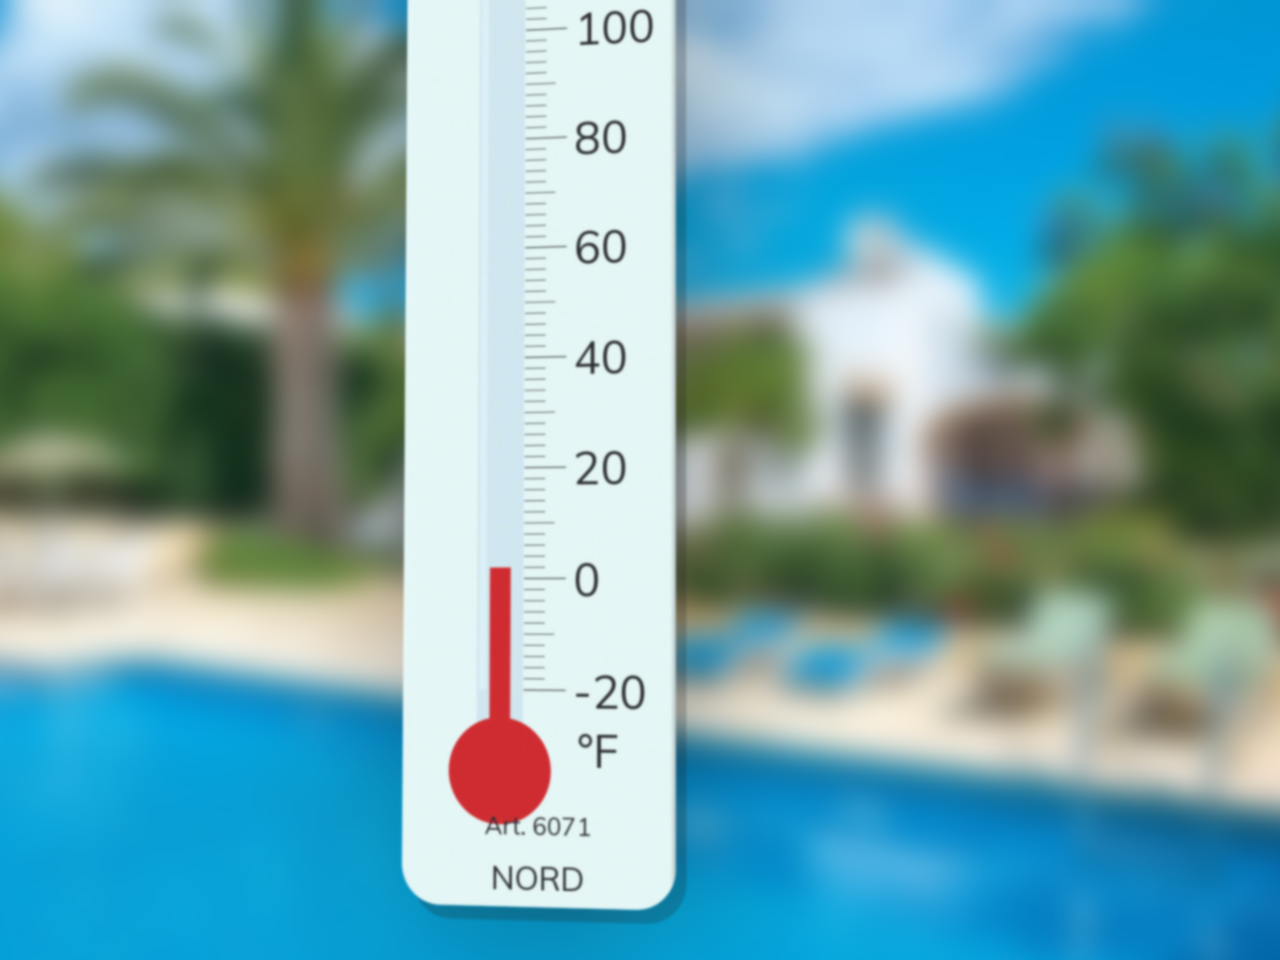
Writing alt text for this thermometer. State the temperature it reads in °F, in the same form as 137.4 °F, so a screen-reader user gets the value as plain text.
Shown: 2 °F
